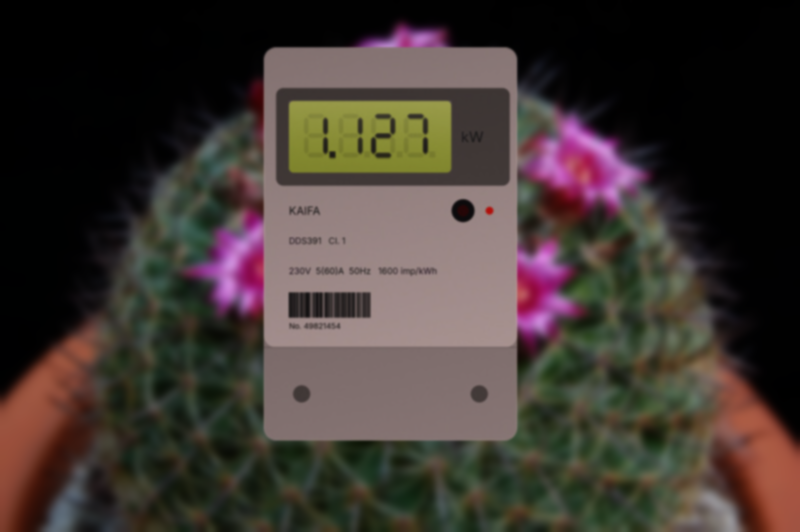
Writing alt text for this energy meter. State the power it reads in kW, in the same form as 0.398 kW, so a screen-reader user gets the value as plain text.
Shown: 1.127 kW
